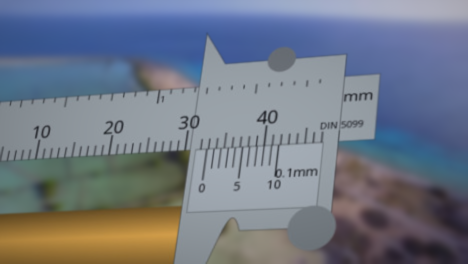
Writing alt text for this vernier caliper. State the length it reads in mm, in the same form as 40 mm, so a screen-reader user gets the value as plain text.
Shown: 32.8 mm
